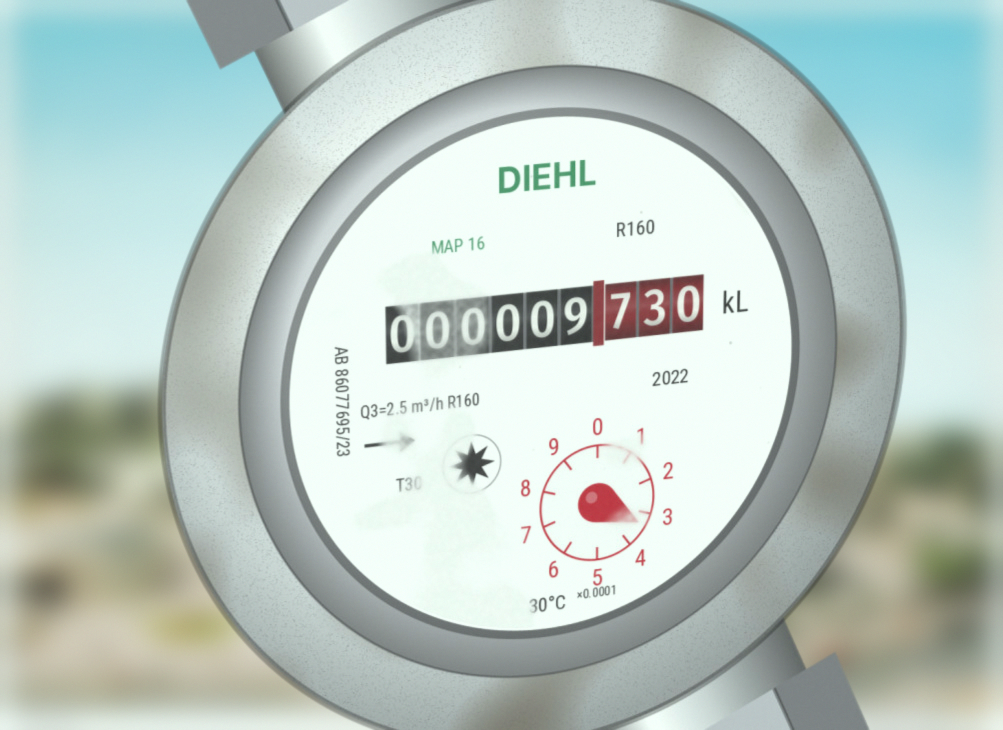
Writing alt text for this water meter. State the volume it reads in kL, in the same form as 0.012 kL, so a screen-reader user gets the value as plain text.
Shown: 9.7303 kL
